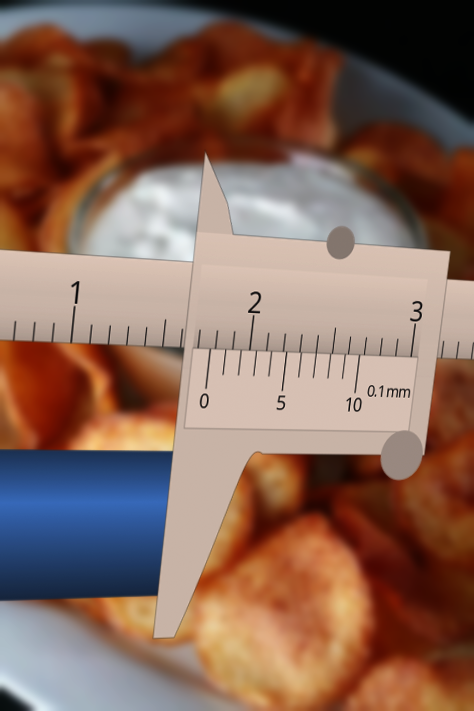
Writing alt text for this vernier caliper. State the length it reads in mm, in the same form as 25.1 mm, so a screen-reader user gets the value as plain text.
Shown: 17.7 mm
